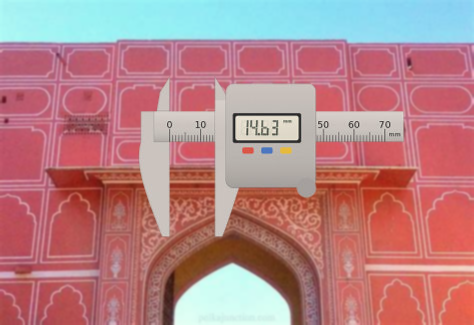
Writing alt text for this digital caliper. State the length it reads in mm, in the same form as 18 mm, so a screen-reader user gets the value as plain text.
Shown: 14.63 mm
